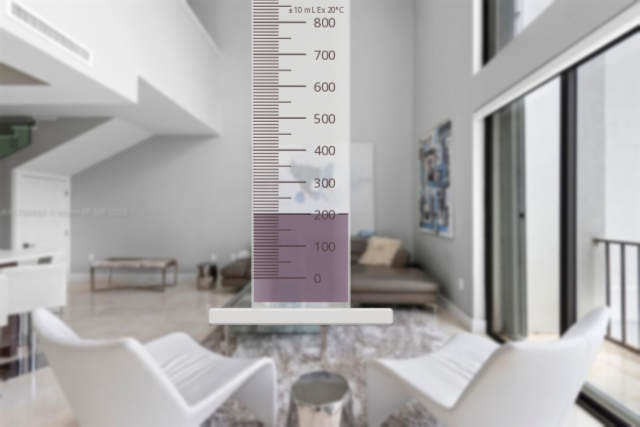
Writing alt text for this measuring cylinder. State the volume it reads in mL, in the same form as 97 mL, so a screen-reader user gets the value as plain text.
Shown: 200 mL
